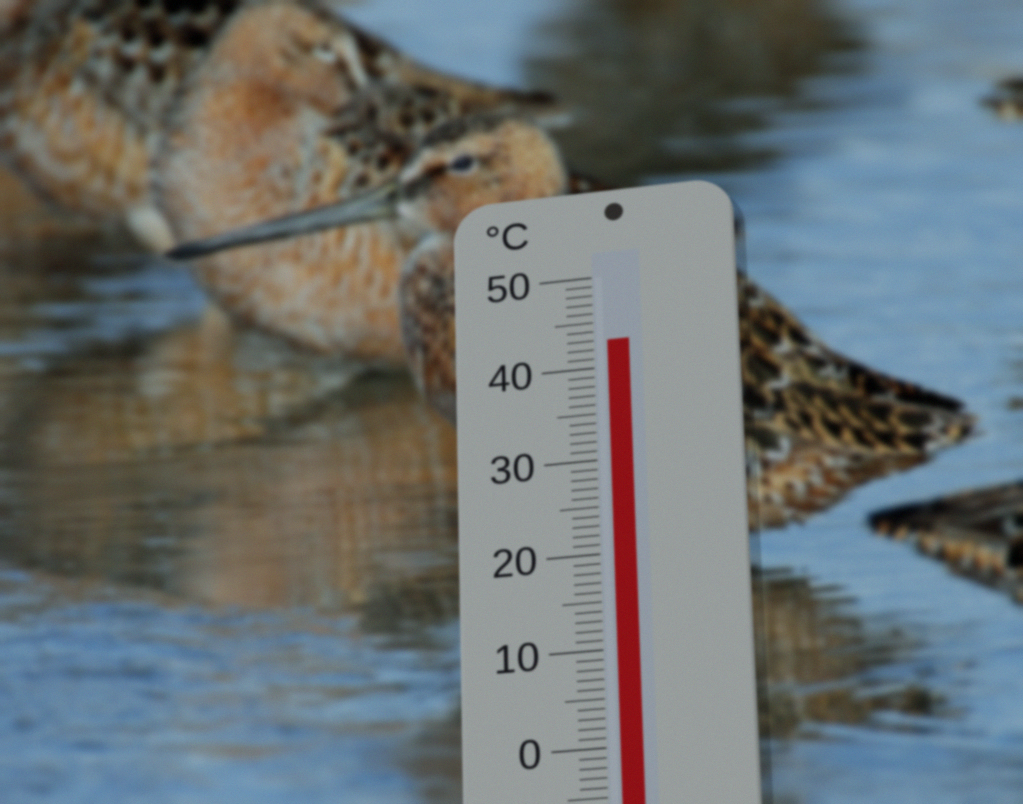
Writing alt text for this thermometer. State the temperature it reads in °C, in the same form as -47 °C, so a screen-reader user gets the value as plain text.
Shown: 43 °C
